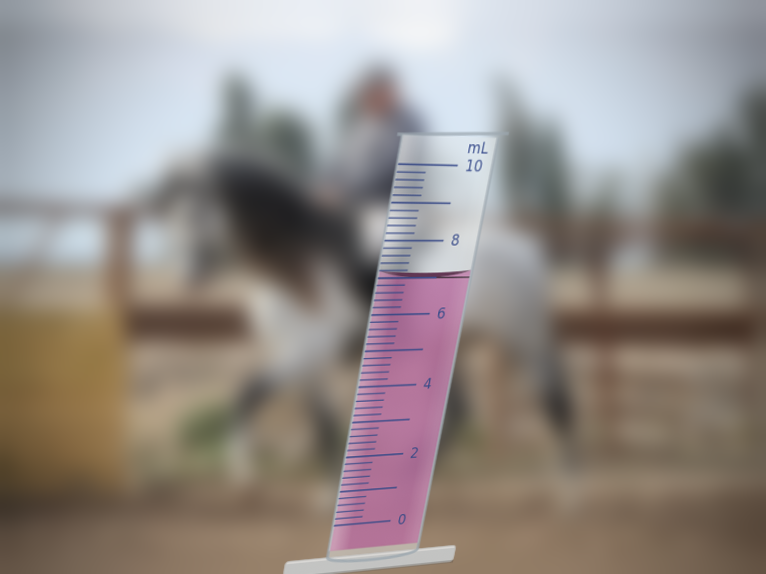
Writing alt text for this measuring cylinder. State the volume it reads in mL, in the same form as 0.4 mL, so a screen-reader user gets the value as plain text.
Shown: 7 mL
